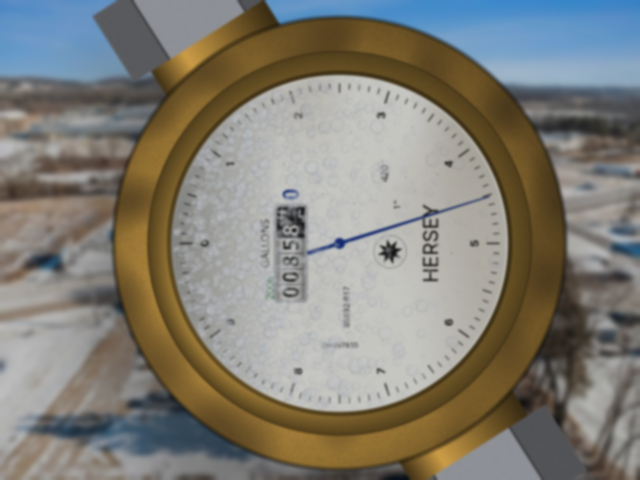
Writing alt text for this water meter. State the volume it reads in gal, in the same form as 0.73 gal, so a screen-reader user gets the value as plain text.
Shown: 85844.5 gal
